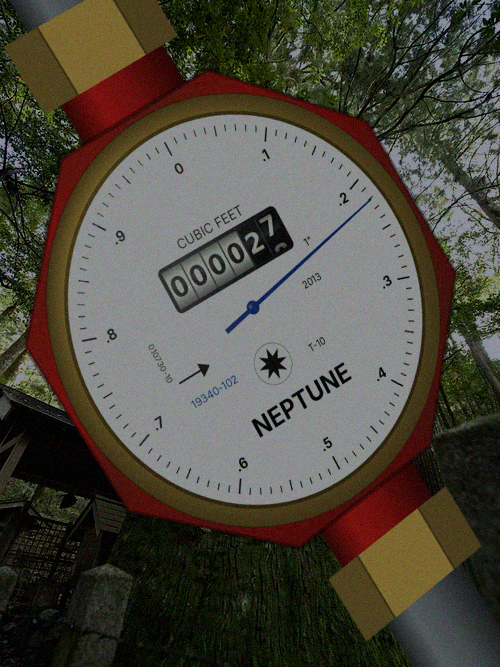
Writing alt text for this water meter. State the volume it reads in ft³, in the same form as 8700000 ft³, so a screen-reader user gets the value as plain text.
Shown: 27.22 ft³
